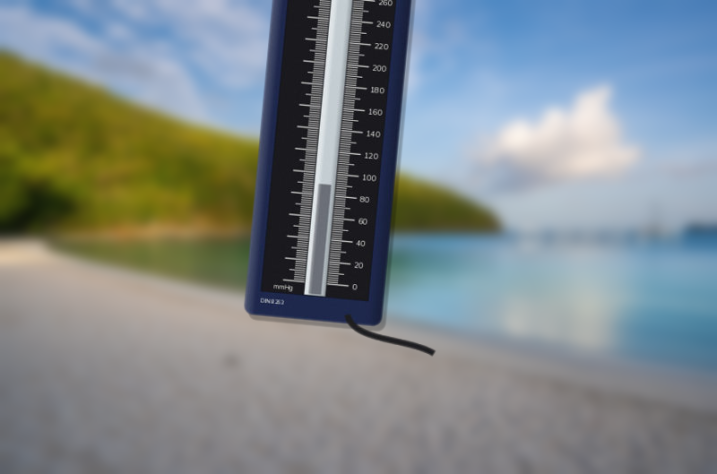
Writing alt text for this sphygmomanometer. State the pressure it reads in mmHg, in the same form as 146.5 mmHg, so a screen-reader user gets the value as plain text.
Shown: 90 mmHg
